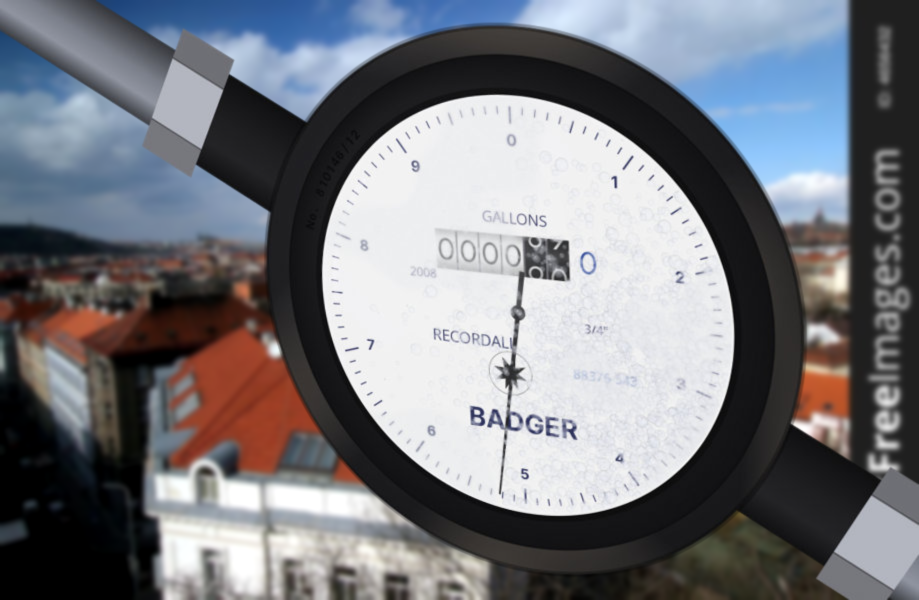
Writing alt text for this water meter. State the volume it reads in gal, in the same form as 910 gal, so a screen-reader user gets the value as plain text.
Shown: 895.2 gal
